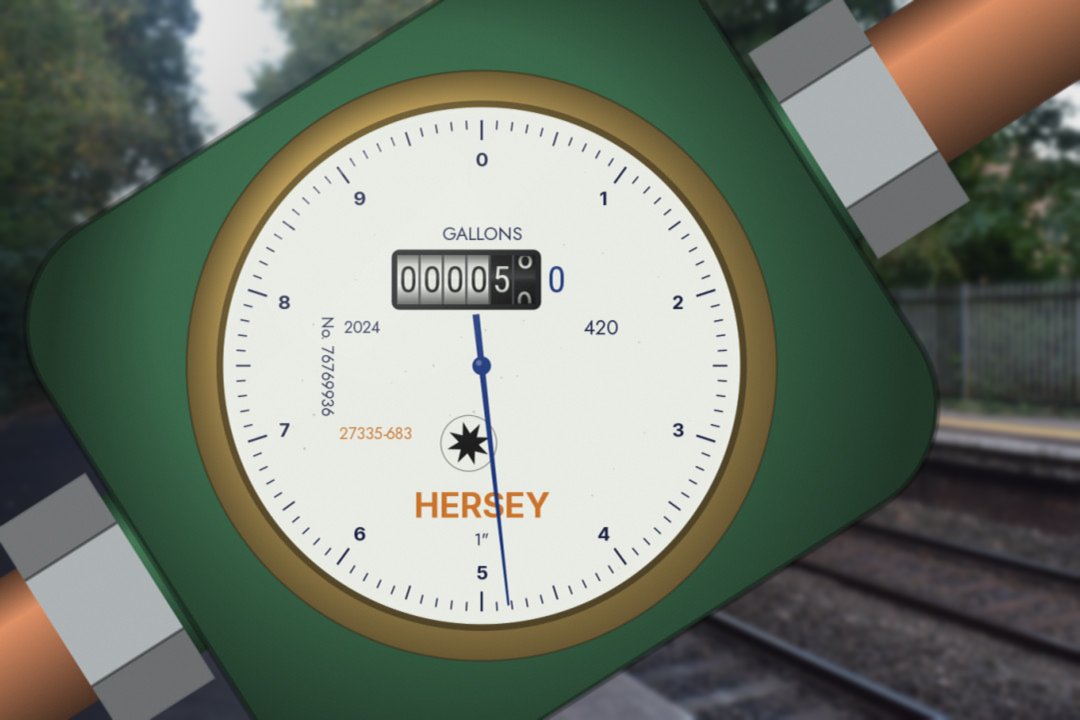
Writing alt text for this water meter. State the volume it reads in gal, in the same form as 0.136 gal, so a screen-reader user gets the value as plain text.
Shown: 584.8 gal
